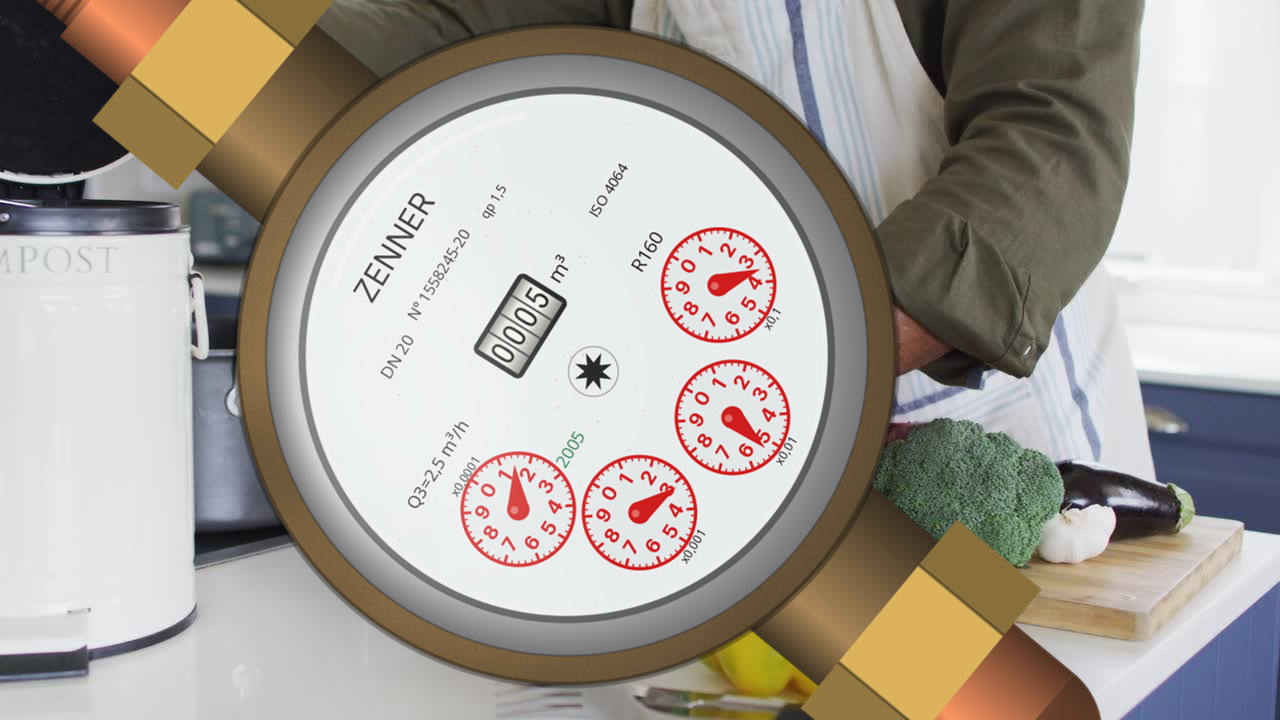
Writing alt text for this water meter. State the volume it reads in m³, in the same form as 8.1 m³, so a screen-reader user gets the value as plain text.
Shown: 5.3531 m³
